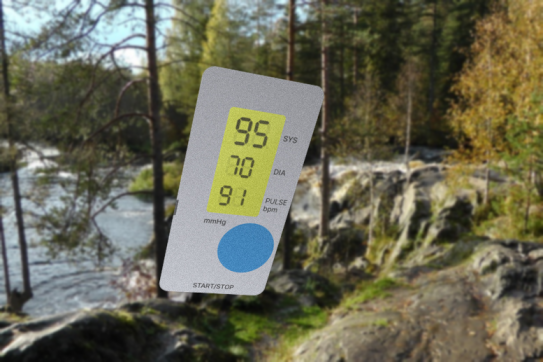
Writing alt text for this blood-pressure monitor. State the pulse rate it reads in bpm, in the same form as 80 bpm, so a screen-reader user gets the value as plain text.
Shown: 91 bpm
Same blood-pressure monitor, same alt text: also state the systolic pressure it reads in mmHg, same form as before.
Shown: 95 mmHg
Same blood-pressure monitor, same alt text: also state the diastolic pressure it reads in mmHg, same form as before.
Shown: 70 mmHg
